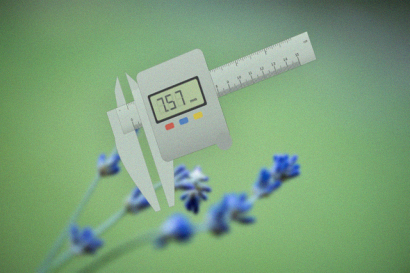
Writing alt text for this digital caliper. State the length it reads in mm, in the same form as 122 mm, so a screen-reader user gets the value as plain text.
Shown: 7.57 mm
